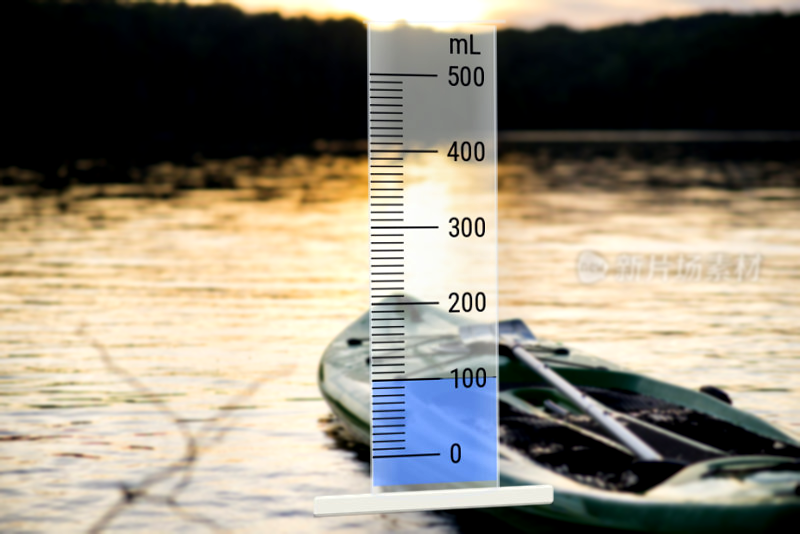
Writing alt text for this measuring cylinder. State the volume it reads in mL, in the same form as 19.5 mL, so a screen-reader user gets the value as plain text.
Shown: 100 mL
